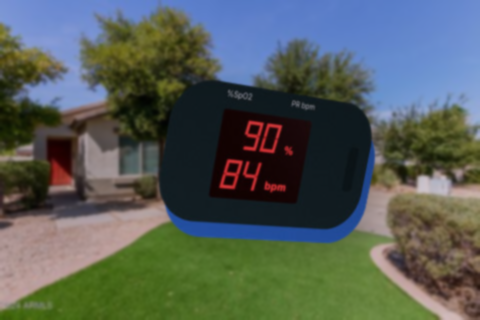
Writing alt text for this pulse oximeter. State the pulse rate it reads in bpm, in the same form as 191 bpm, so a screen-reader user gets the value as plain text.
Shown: 84 bpm
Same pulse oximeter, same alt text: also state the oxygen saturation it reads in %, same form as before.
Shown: 90 %
